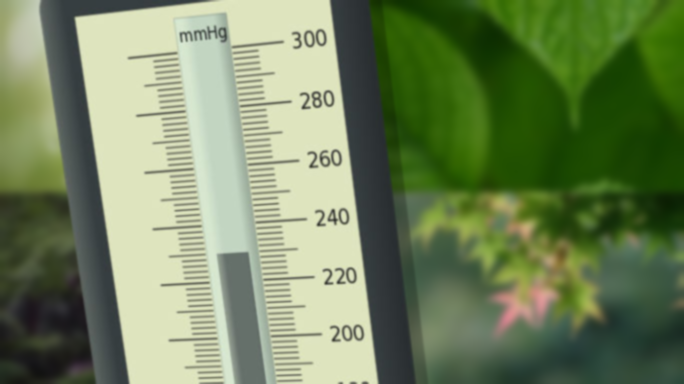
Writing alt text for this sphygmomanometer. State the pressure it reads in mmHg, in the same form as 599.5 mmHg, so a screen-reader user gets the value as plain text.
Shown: 230 mmHg
